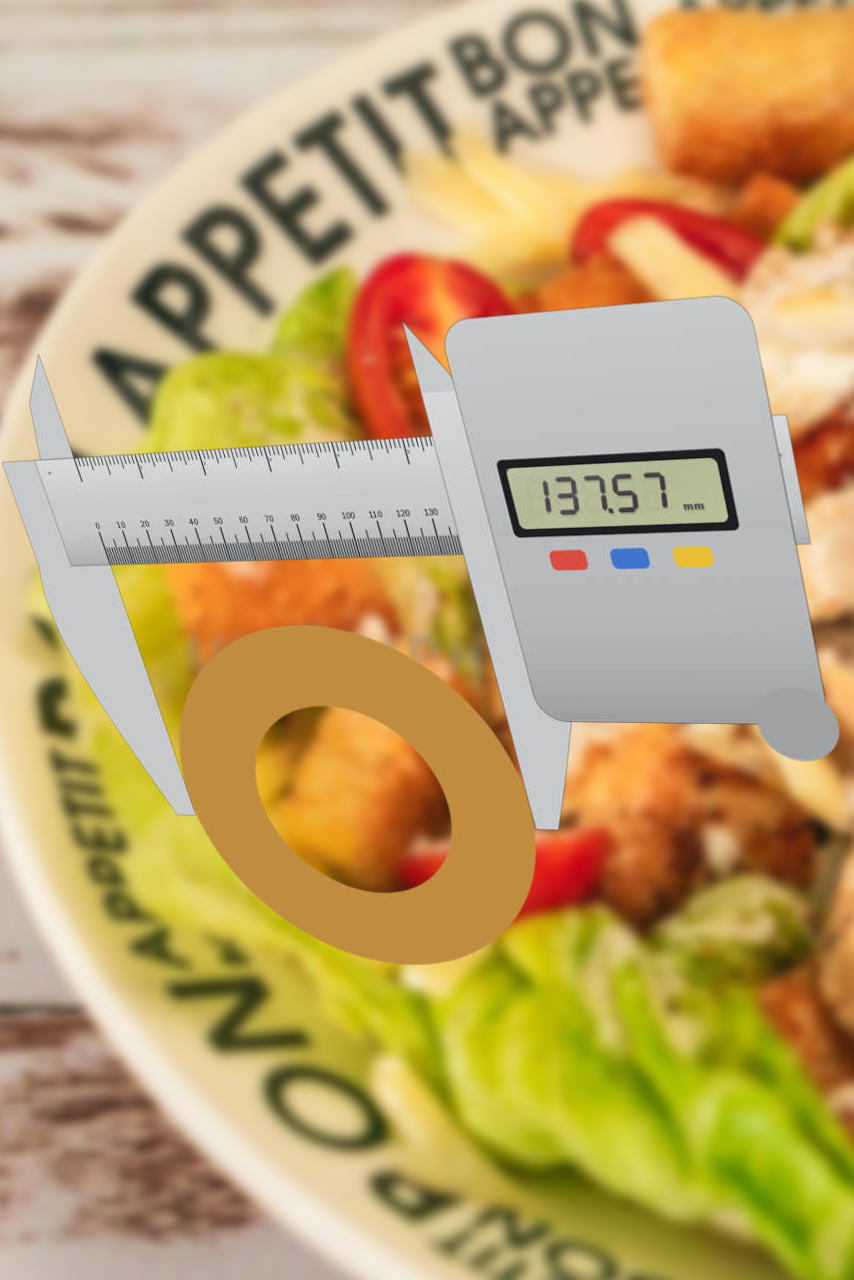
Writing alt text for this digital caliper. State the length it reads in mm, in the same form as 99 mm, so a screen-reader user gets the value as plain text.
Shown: 137.57 mm
